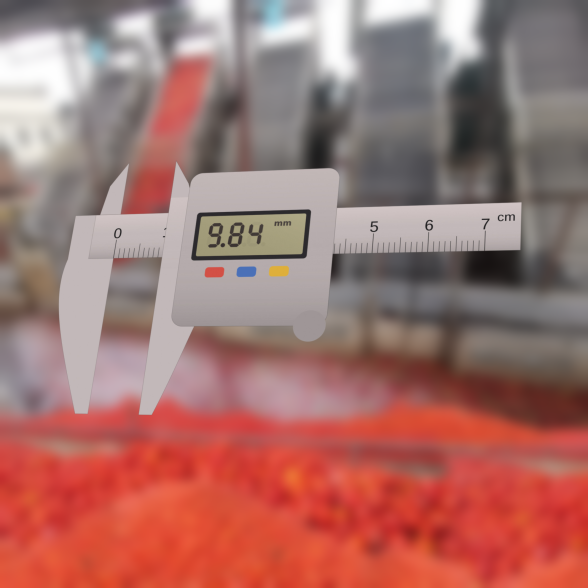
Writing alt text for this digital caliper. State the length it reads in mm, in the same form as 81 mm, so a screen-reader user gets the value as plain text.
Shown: 9.84 mm
